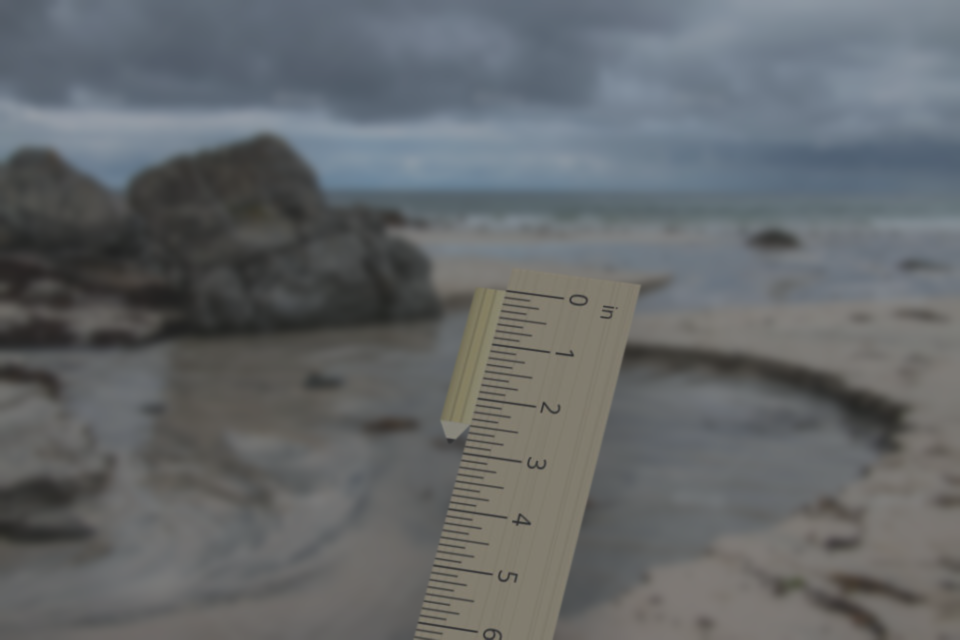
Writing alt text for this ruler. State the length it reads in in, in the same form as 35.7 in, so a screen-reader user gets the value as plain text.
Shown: 2.875 in
